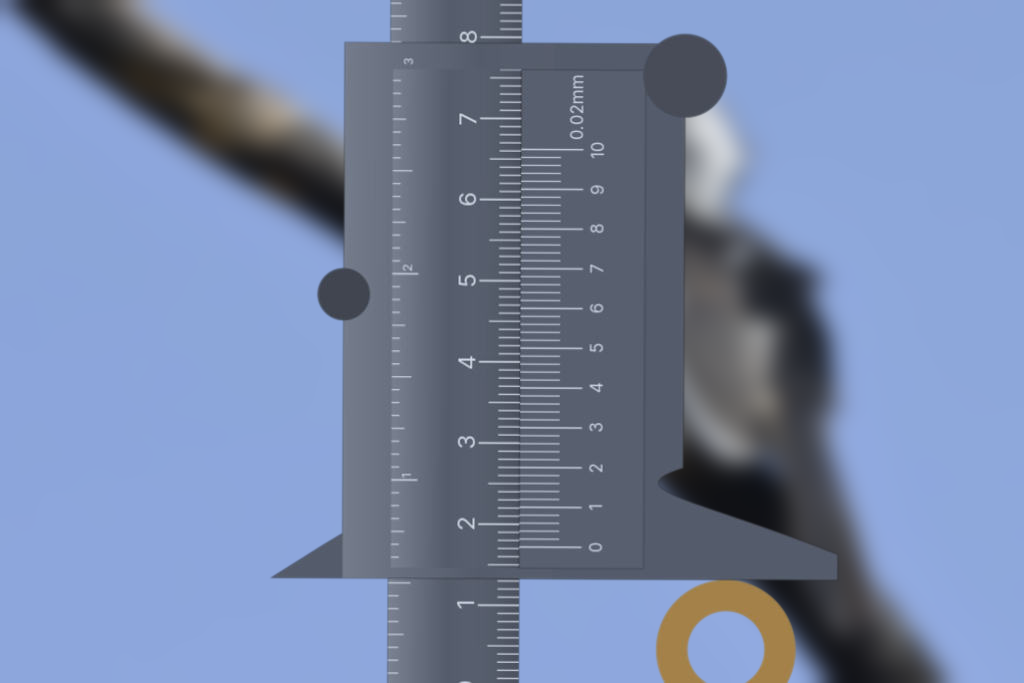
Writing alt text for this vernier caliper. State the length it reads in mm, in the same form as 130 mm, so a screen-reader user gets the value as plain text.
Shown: 17.2 mm
